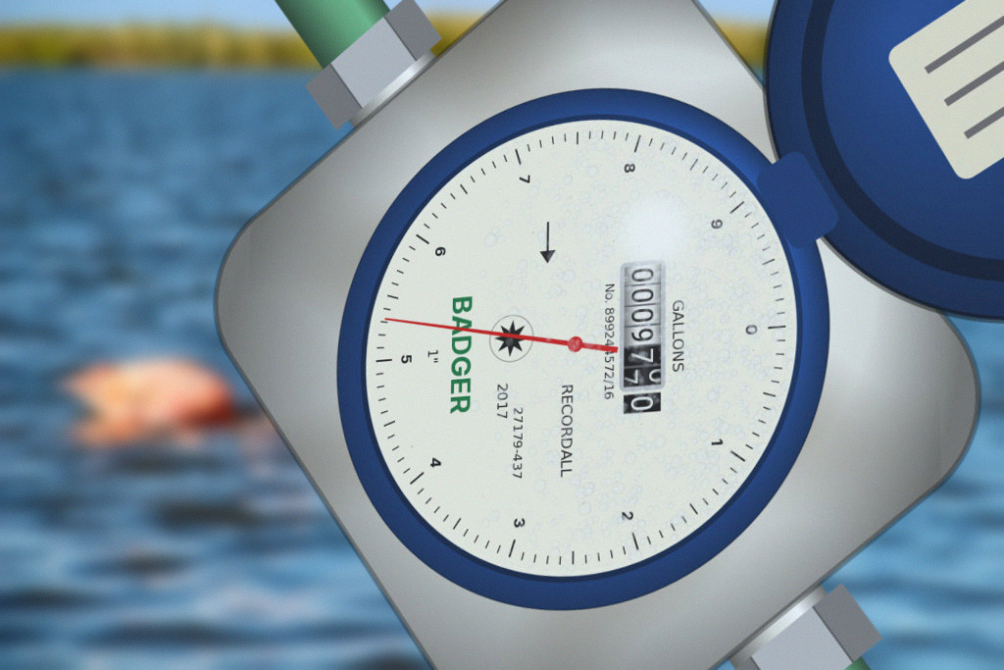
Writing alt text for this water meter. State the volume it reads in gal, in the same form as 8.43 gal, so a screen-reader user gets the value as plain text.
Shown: 9765.3 gal
